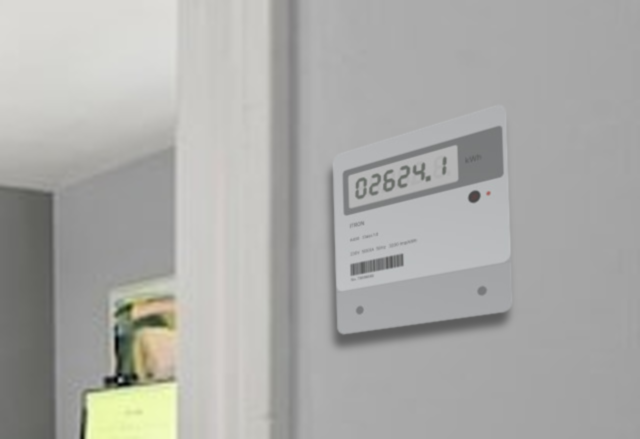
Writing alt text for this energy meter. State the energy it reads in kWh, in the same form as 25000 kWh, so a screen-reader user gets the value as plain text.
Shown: 2624.1 kWh
